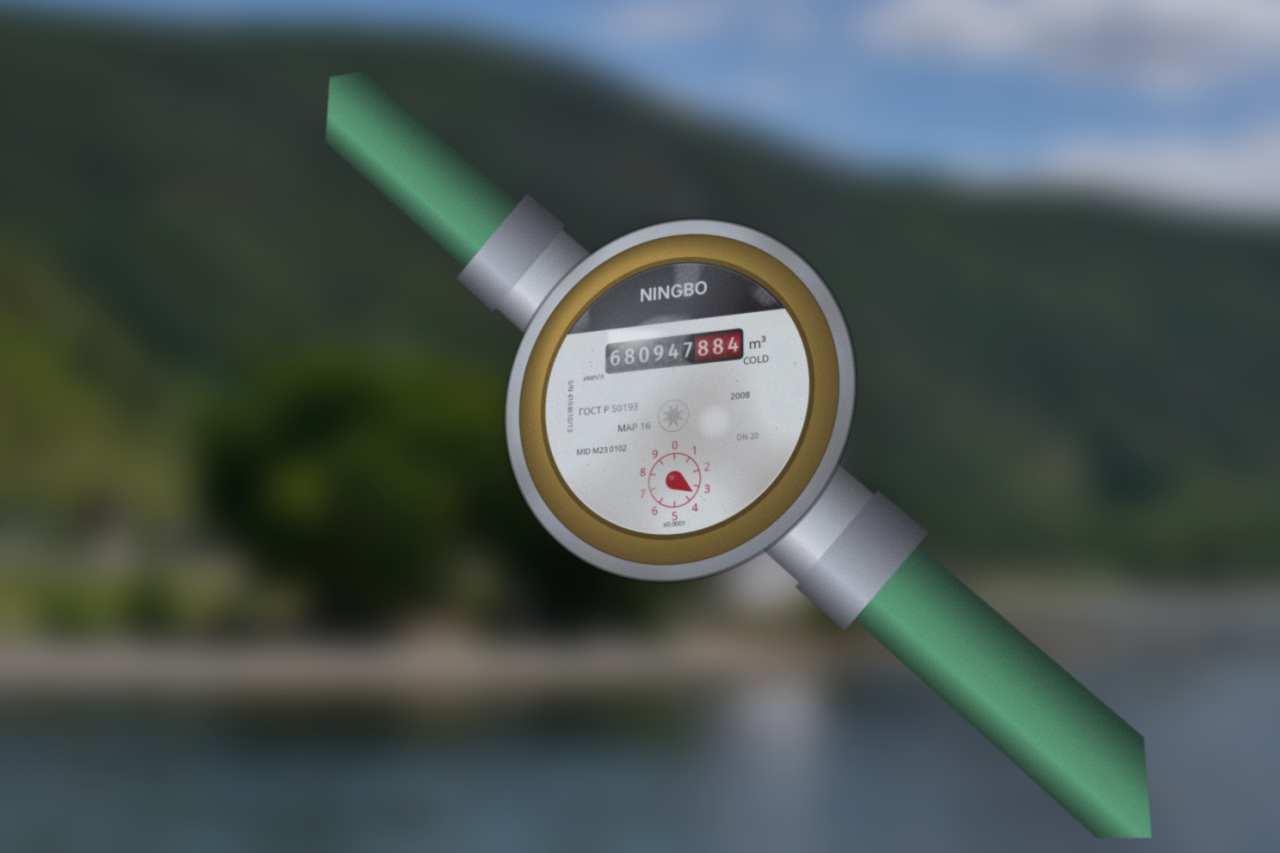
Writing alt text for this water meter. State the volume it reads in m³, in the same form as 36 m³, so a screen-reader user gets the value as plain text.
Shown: 680947.8843 m³
